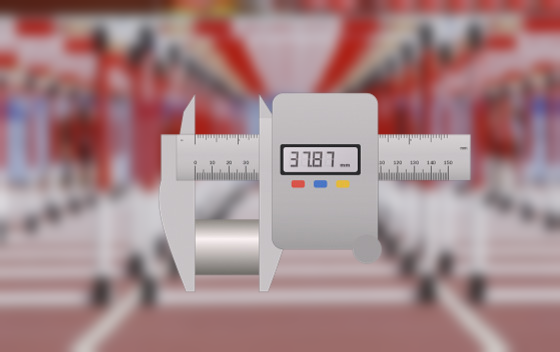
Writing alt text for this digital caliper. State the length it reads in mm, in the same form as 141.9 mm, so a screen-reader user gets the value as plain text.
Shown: 37.87 mm
